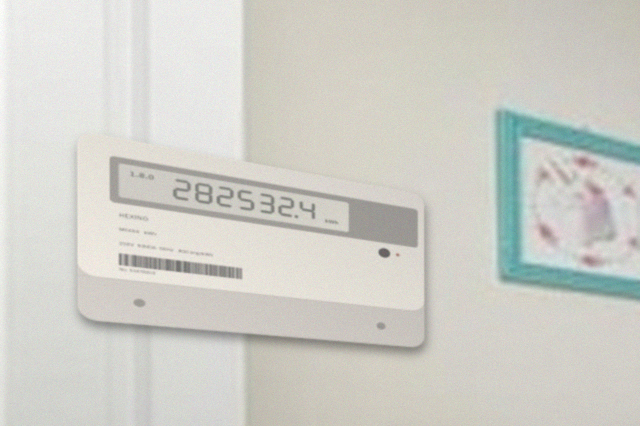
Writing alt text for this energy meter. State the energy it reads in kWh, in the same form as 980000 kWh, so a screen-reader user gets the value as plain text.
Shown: 282532.4 kWh
